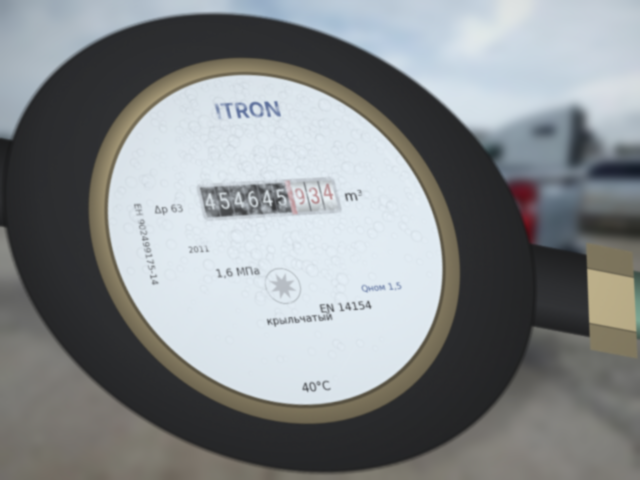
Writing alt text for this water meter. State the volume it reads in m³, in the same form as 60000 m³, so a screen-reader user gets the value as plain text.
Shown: 454645.934 m³
